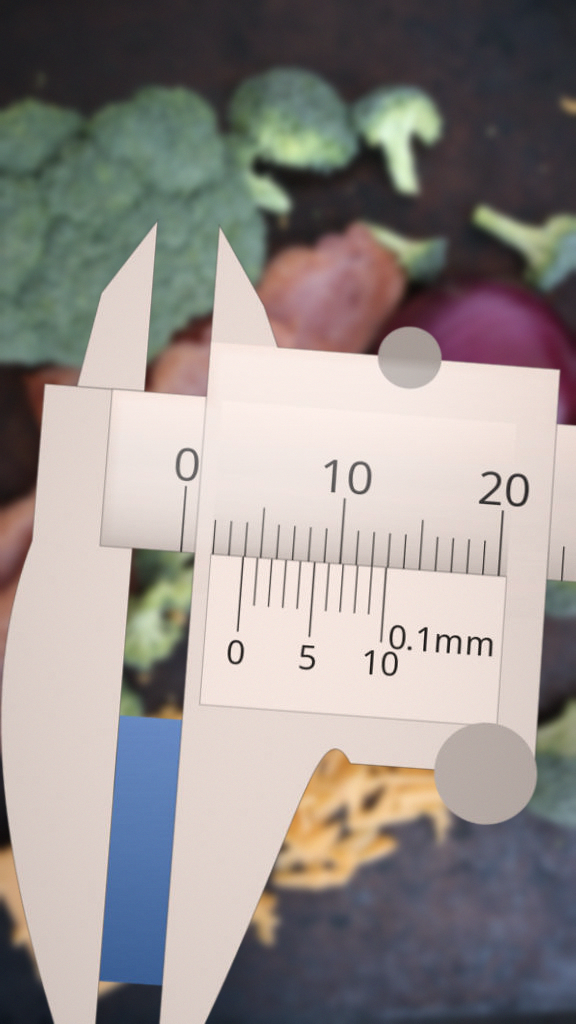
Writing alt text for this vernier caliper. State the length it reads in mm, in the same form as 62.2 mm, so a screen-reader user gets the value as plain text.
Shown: 3.9 mm
